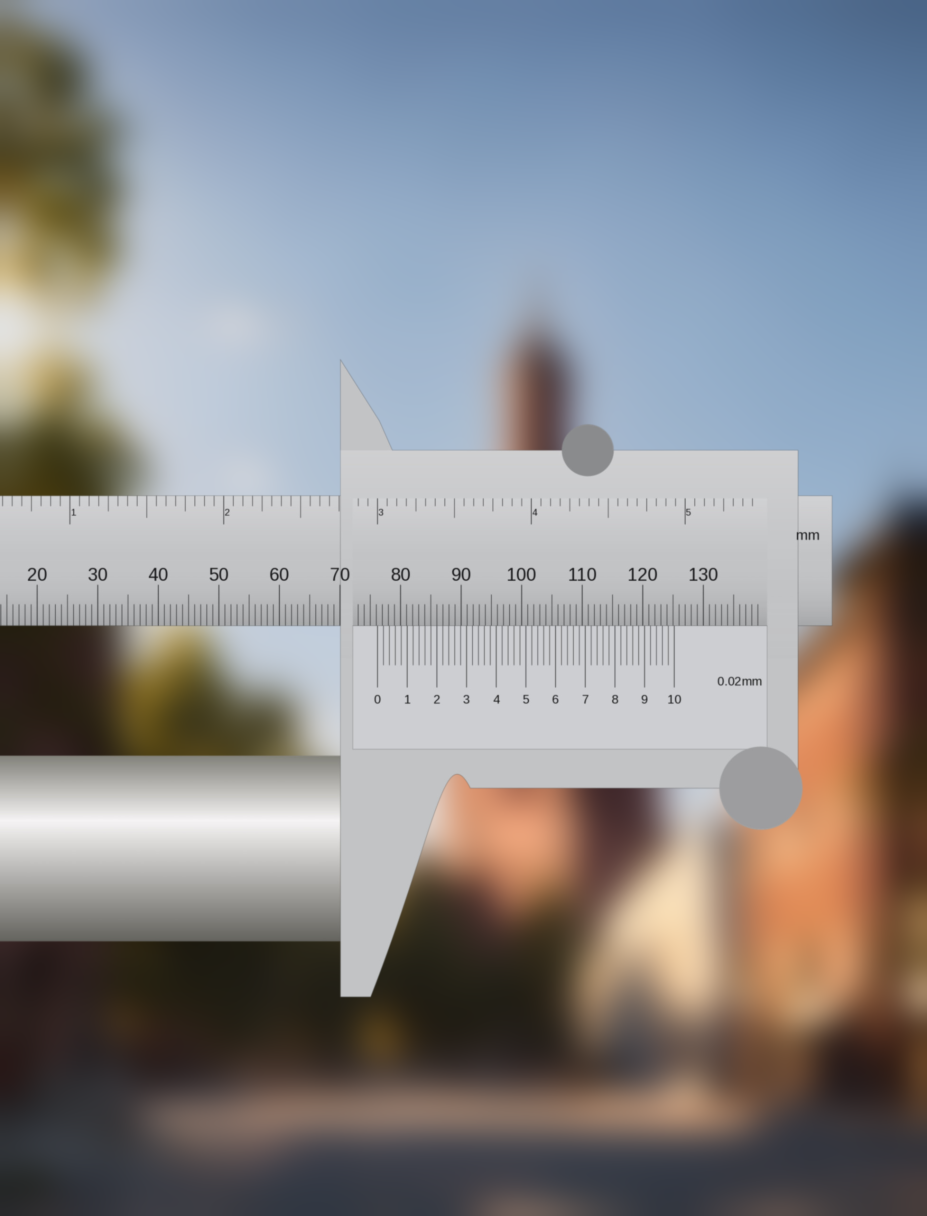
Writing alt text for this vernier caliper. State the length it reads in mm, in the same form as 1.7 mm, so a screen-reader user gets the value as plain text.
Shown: 76.2 mm
